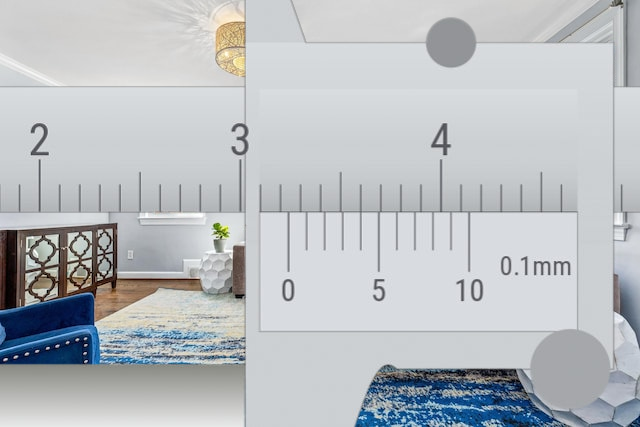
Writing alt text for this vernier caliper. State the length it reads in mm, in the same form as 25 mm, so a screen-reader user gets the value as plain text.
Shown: 32.4 mm
